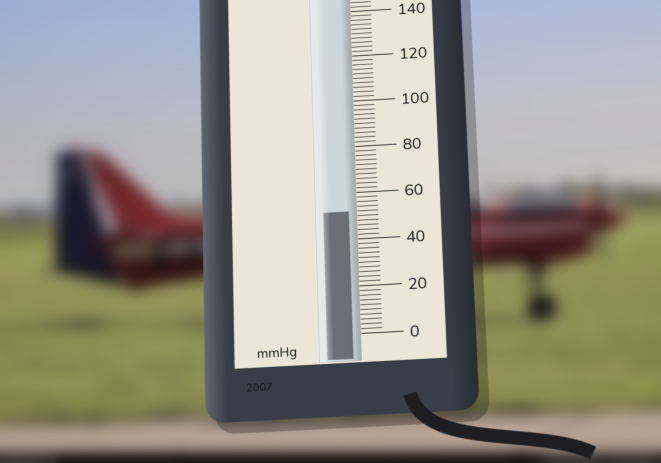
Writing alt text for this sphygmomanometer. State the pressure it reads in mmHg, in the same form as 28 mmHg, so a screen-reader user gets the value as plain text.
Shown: 52 mmHg
